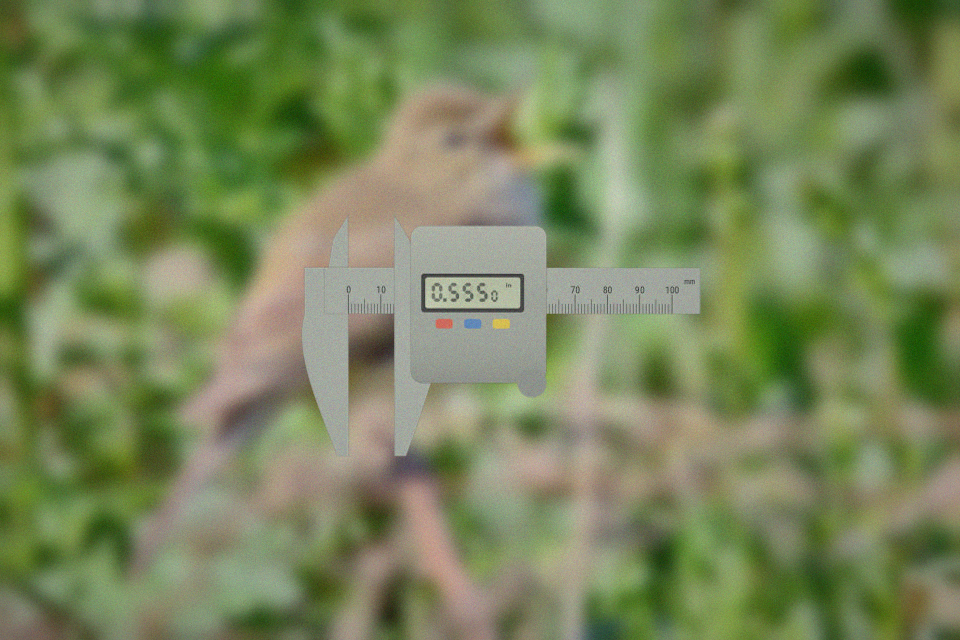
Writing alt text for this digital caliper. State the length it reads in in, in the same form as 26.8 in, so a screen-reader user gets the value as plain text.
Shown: 0.5550 in
